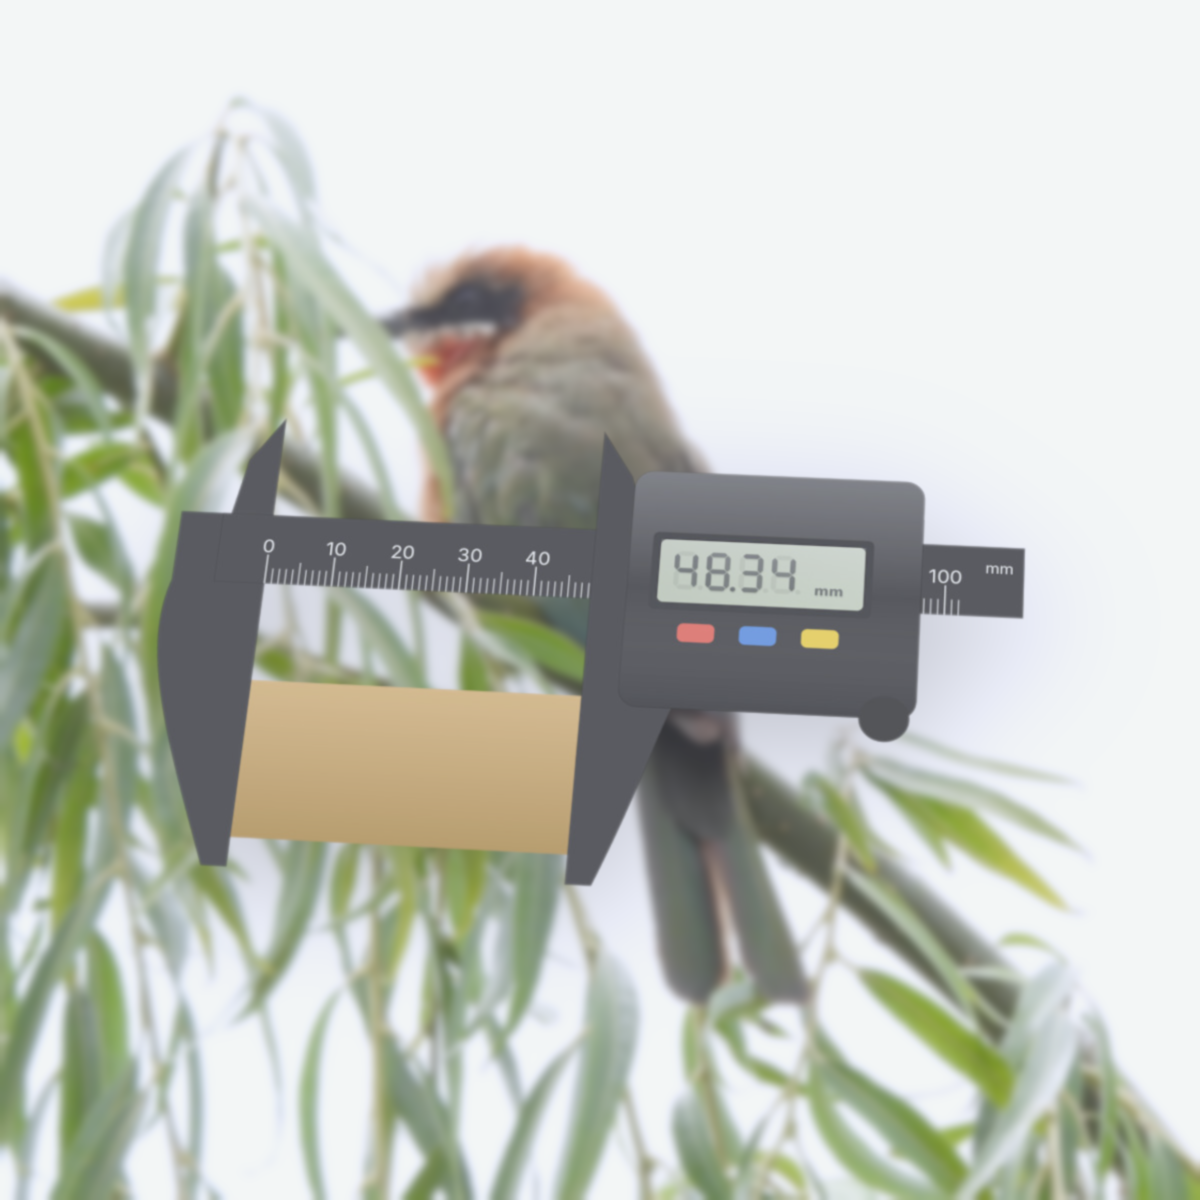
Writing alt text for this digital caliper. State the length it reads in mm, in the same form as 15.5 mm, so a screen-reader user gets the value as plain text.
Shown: 48.34 mm
